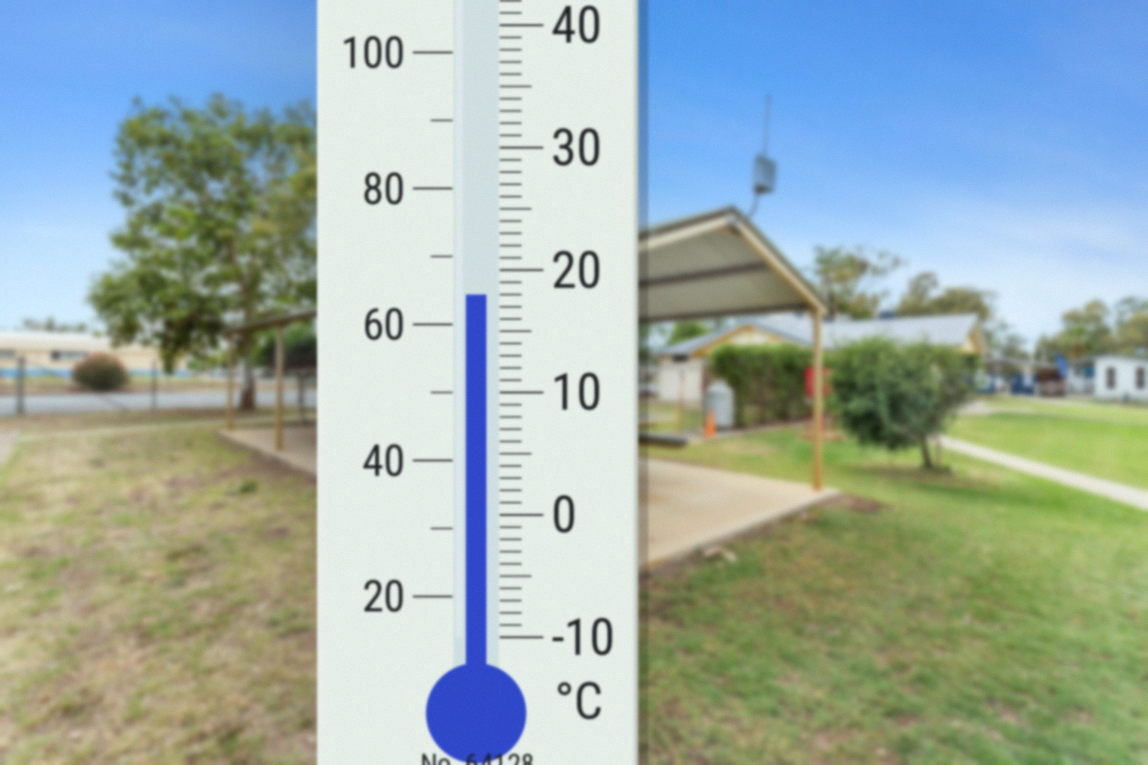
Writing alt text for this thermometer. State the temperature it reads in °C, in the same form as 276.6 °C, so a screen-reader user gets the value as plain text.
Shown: 18 °C
